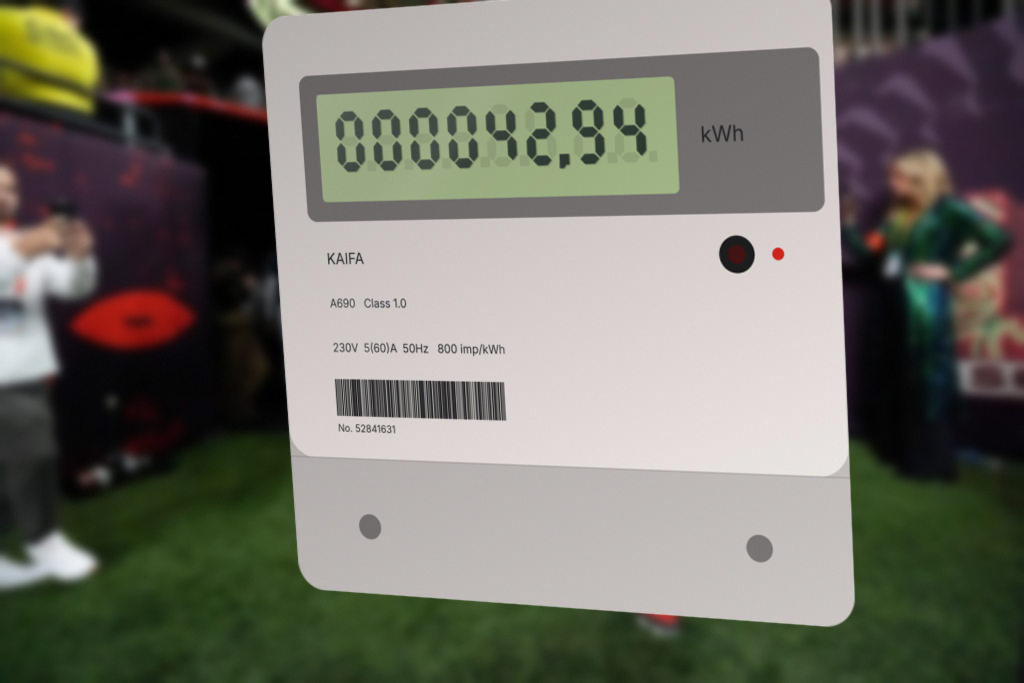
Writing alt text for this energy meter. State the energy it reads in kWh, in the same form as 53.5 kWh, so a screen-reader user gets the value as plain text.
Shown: 42.94 kWh
